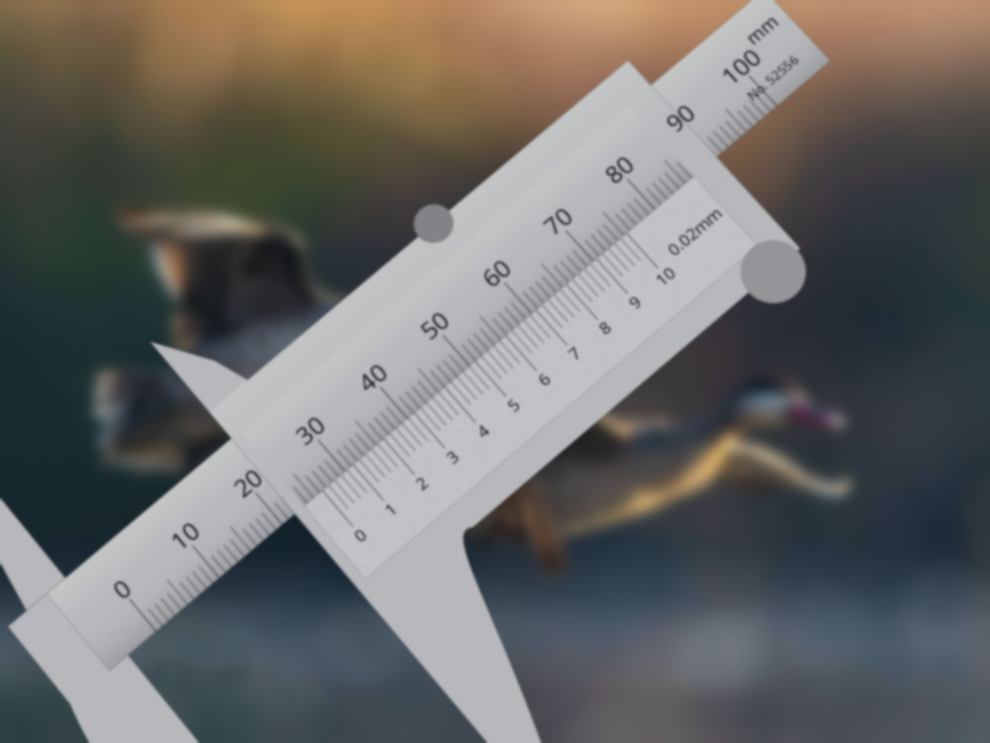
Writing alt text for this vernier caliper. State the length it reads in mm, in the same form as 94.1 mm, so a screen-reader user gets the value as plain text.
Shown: 26.4 mm
